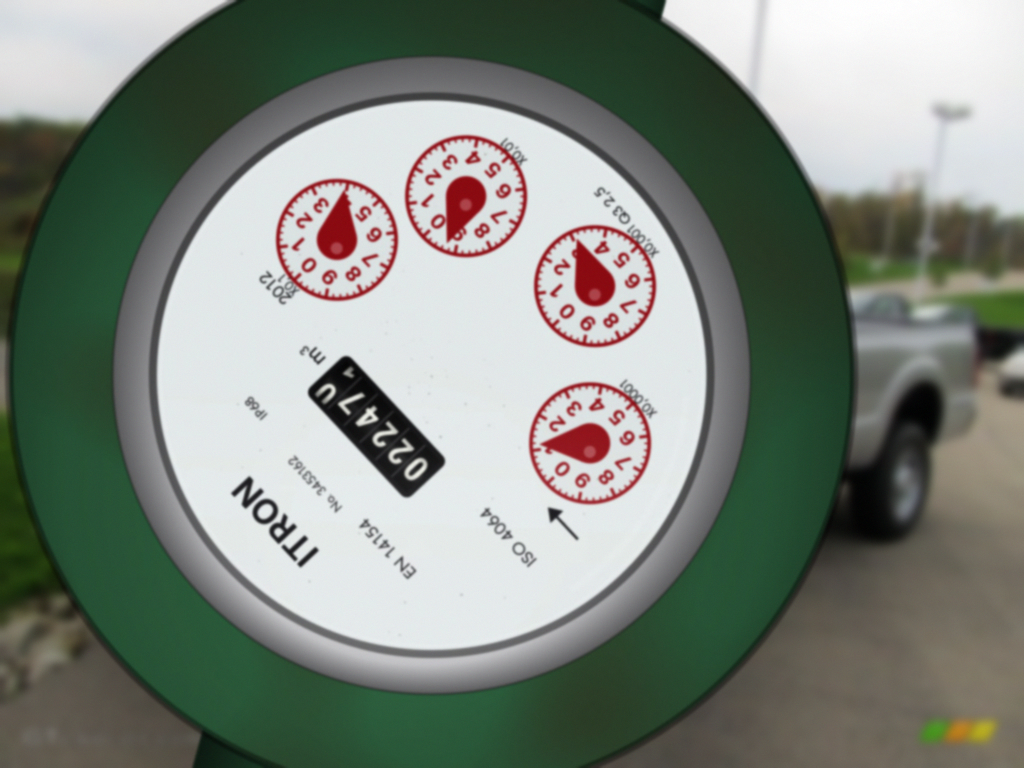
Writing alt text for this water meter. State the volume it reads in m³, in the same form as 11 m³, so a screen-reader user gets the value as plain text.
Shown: 22470.3931 m³
